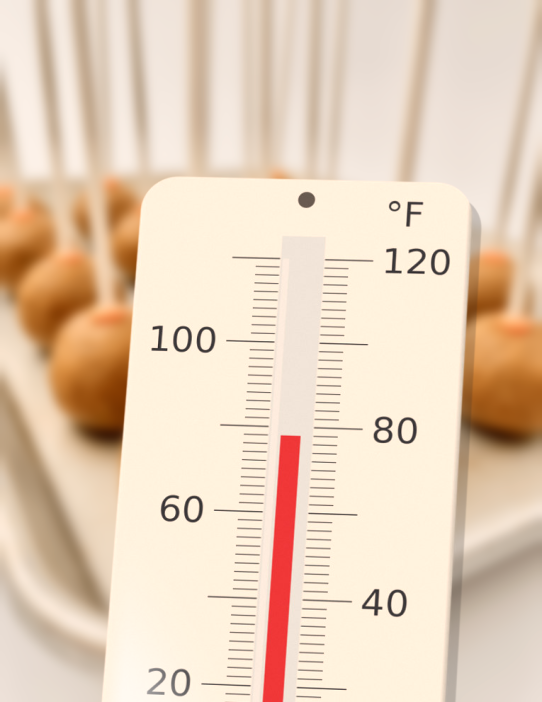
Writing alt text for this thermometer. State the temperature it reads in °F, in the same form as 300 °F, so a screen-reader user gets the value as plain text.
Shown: 78 °F
